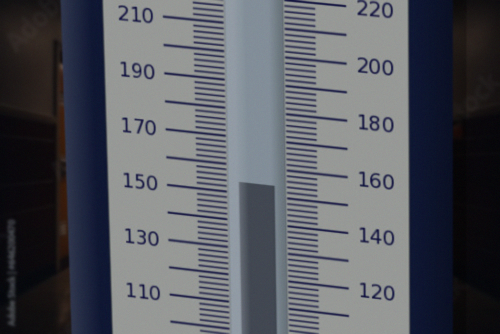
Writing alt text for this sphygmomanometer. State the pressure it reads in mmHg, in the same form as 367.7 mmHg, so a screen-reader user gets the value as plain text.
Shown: 154 mmHg
